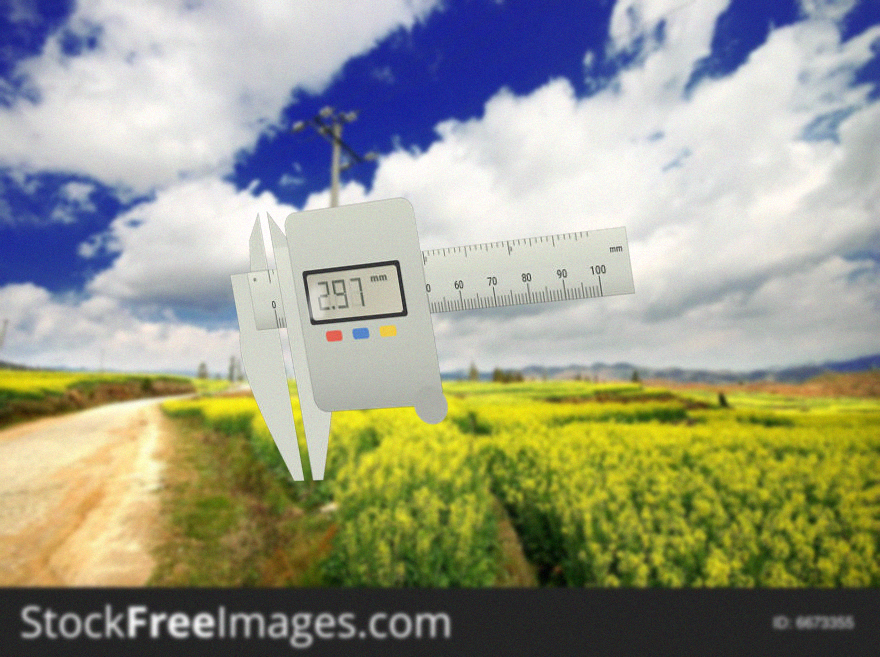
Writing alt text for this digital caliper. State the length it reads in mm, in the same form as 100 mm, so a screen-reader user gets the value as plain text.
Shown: 2.97 mm
